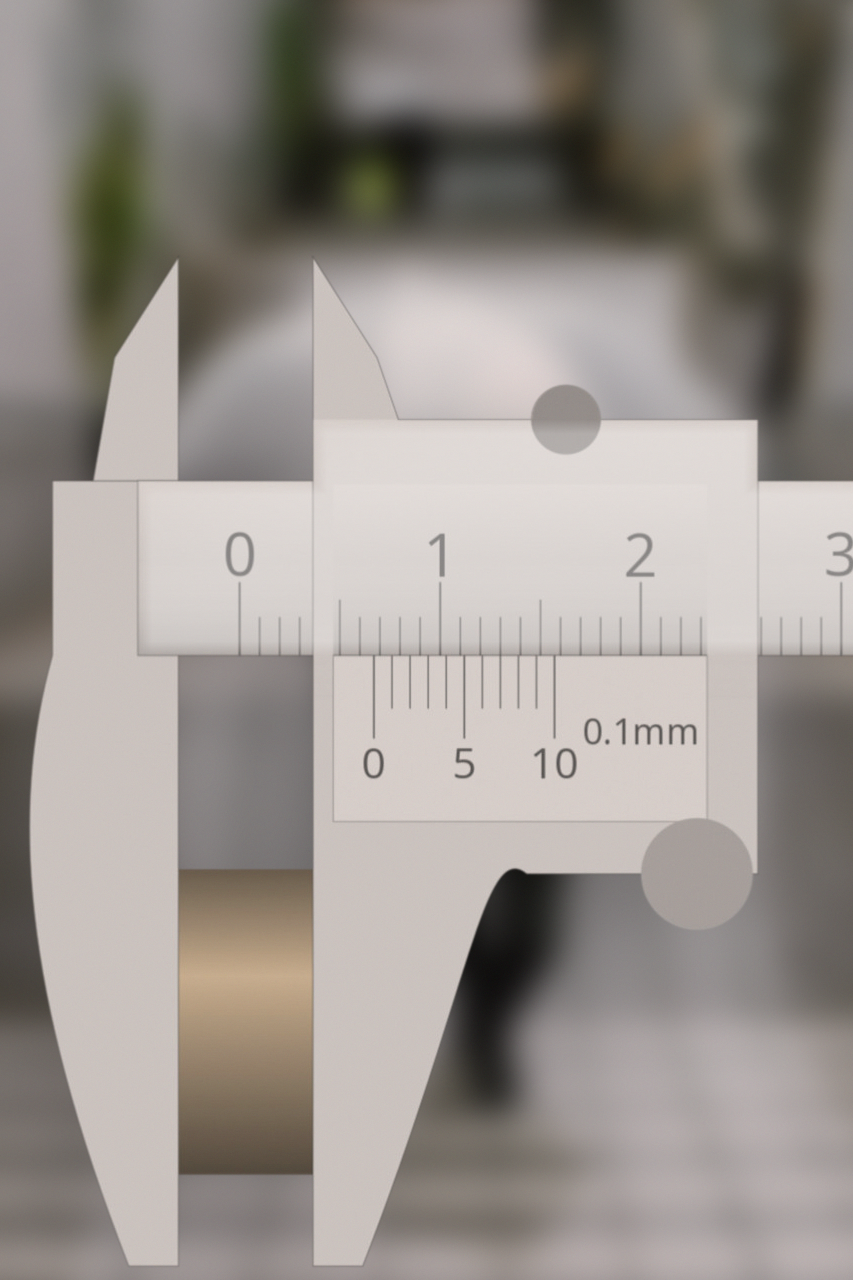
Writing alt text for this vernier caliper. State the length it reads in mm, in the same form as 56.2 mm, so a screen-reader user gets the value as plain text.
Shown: 6.7 mm
